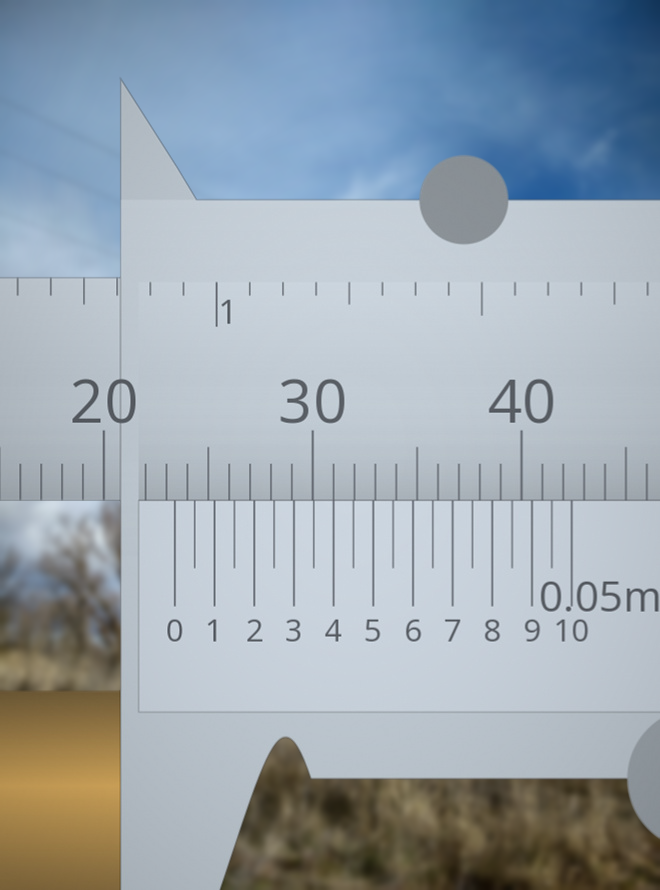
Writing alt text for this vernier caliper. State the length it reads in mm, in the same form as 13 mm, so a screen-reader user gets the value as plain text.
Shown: 23.4 mm
